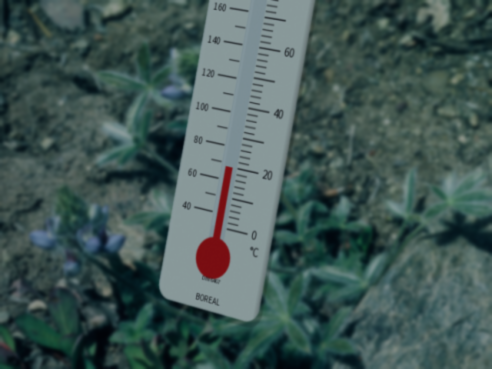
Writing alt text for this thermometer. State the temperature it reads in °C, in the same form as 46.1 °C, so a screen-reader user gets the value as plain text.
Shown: 20 °C
